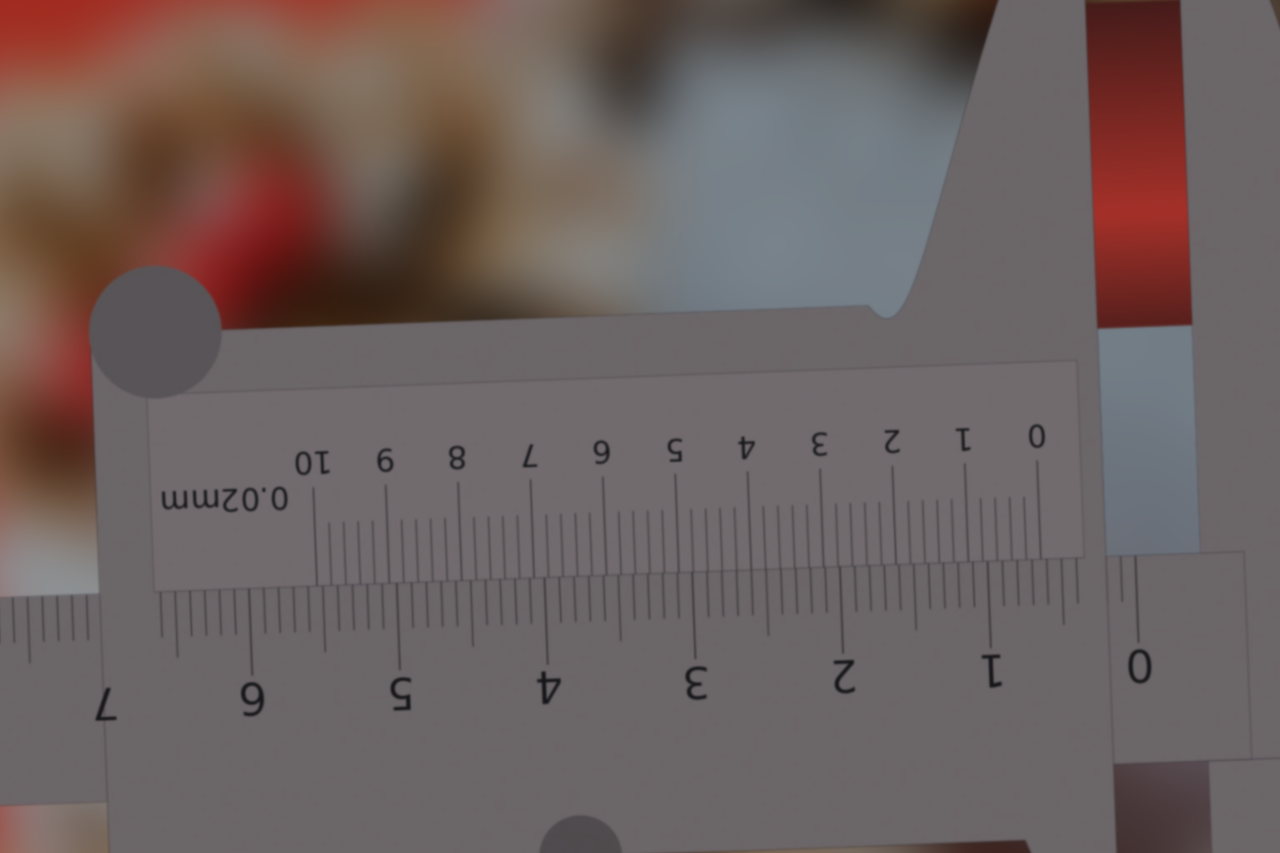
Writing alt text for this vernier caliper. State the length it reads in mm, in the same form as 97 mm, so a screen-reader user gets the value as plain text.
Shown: 6.4 mm
